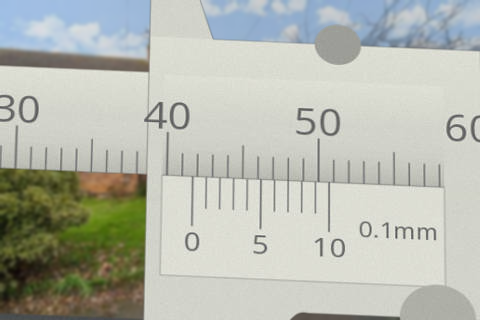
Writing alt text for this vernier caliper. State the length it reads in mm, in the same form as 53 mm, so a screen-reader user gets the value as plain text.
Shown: 41.7 mm
